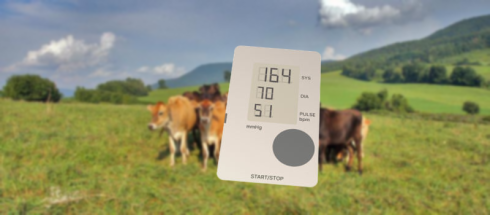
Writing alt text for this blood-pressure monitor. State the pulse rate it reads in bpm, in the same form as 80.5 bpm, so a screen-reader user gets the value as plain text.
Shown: 51 bpm
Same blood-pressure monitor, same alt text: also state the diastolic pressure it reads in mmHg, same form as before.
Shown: 70 mmHg
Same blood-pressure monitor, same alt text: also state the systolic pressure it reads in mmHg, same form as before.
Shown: 164 mmHg
